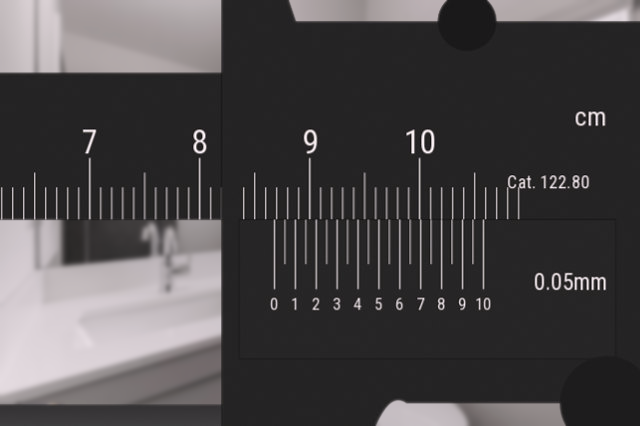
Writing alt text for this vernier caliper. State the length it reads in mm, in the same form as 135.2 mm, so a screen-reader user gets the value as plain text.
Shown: 86.8 mm
